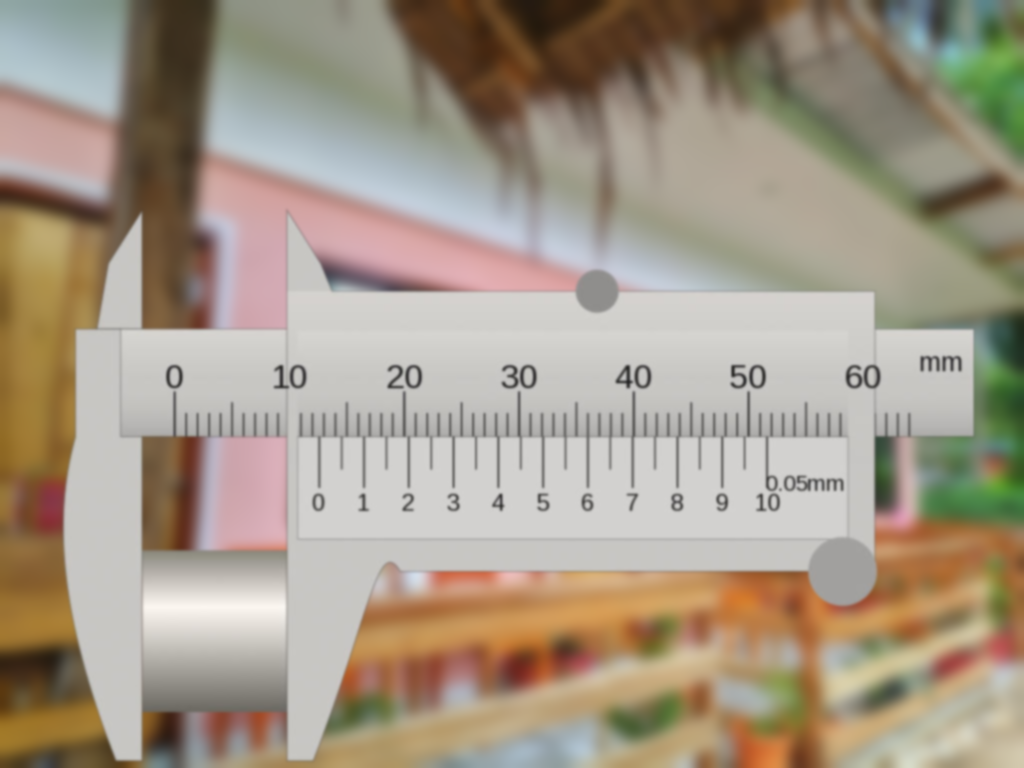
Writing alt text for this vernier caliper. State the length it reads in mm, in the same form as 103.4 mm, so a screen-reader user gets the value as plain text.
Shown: 12.6 mm
